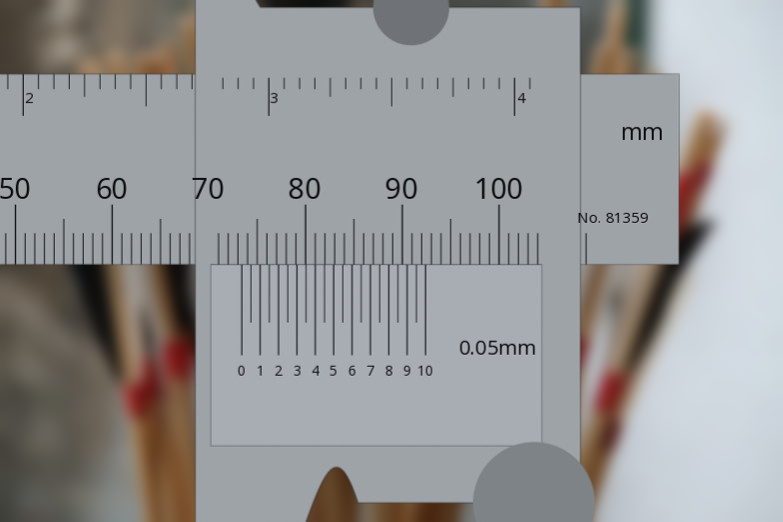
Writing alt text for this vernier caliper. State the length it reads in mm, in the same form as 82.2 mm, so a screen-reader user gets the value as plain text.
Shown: 73.4 mm
